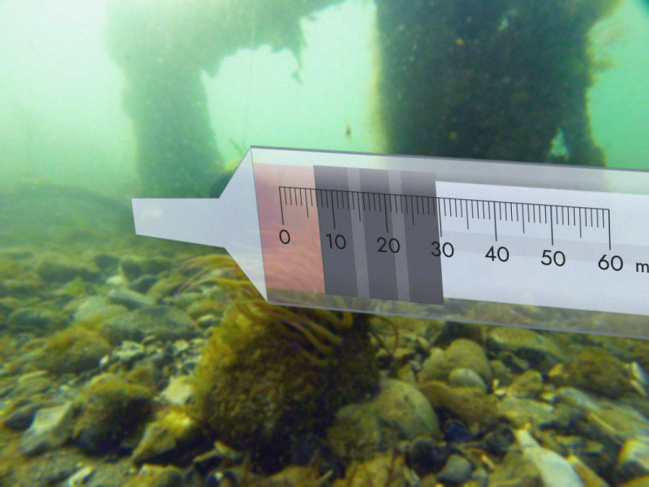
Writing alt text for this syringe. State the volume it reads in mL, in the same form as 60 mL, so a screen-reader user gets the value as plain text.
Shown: 7 mL
